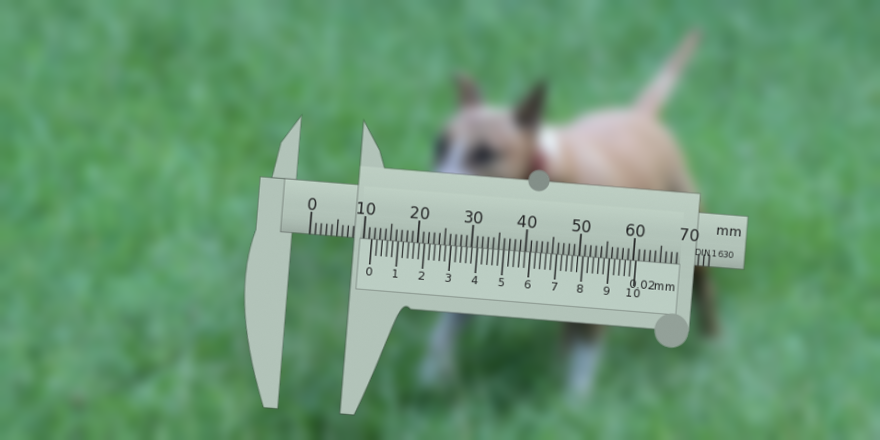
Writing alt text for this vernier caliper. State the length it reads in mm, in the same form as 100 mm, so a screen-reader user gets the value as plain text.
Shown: 11.5 mm
